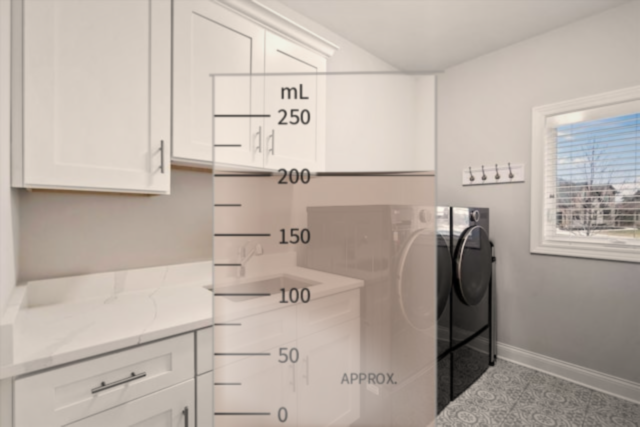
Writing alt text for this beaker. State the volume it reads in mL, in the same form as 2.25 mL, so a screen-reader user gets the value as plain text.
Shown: 200 mL
